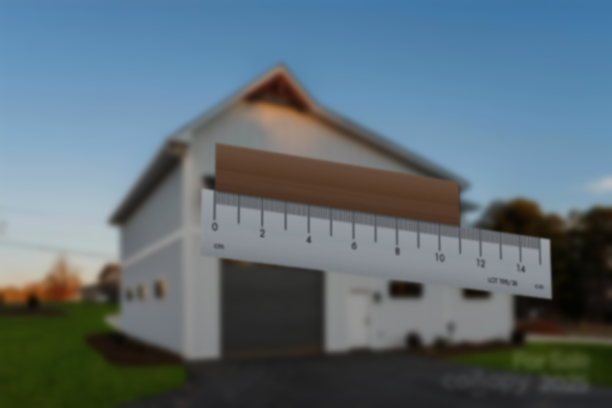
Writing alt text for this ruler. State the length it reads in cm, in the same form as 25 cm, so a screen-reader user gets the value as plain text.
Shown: 11 cm
